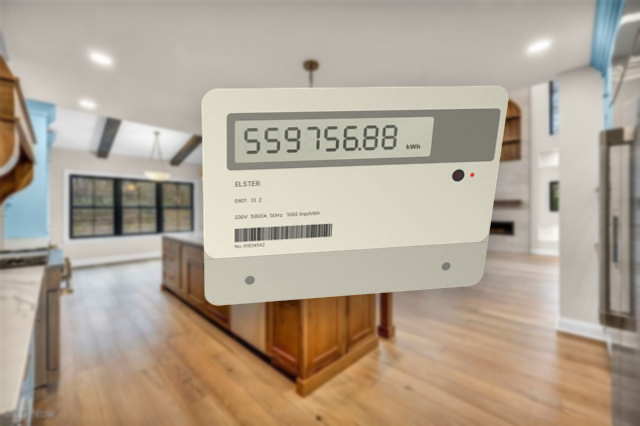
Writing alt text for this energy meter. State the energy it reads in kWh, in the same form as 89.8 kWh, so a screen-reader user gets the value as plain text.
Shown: 559756.88 kWh
